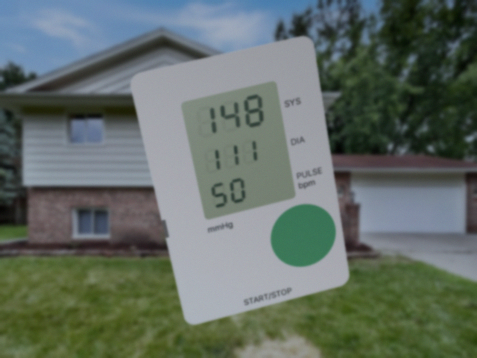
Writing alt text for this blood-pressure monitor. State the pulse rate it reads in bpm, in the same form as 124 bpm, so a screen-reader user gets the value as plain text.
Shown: 50 bpm
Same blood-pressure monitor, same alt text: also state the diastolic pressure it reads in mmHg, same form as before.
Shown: 111 mmHg
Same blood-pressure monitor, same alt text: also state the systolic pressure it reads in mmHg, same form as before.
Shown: 148 mmHg
